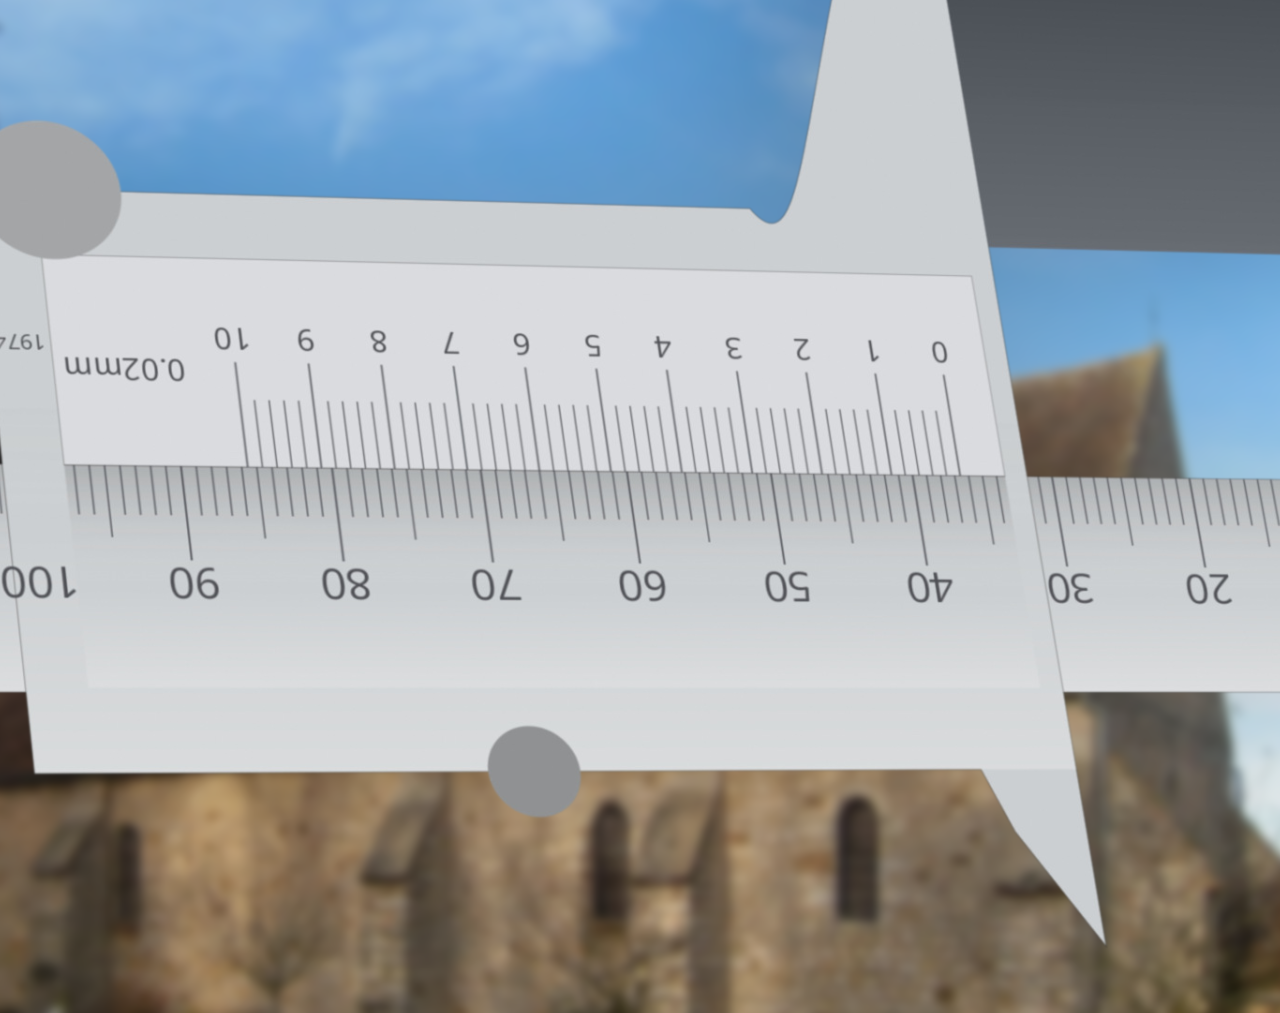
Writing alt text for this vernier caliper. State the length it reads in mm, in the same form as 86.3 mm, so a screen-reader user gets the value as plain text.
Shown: 36.6 mm
